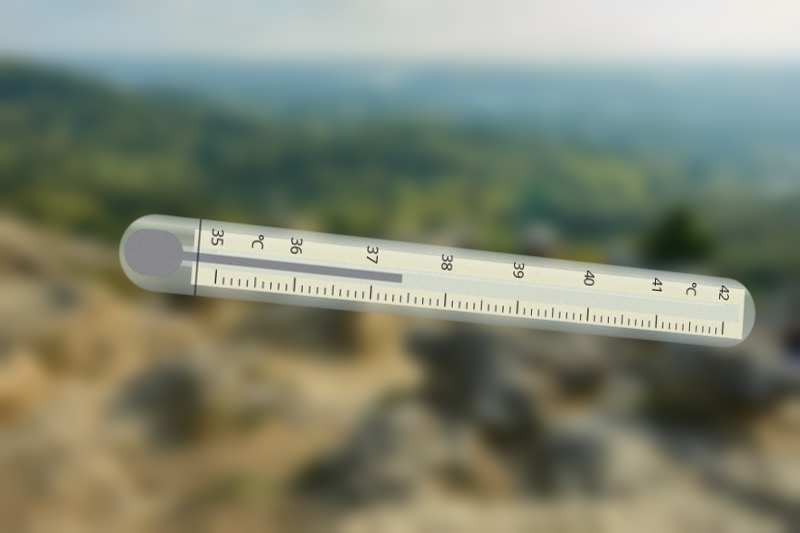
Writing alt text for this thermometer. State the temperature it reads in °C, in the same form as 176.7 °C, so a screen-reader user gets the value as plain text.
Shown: 37.4 °C
